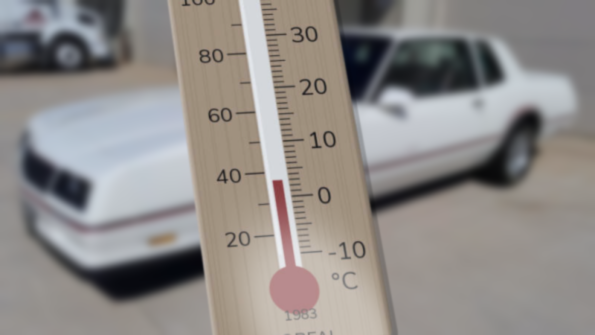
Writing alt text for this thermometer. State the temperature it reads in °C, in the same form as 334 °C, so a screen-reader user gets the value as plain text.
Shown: 3 °C
